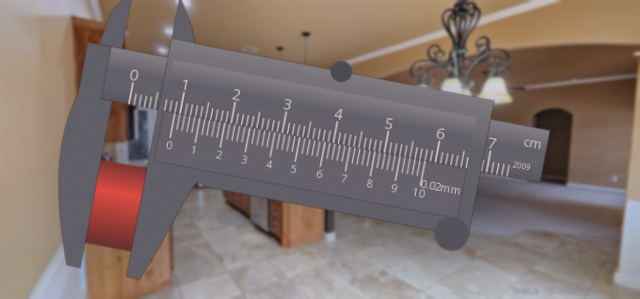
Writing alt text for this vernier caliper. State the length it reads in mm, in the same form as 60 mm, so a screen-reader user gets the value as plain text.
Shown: 9.0 mm
